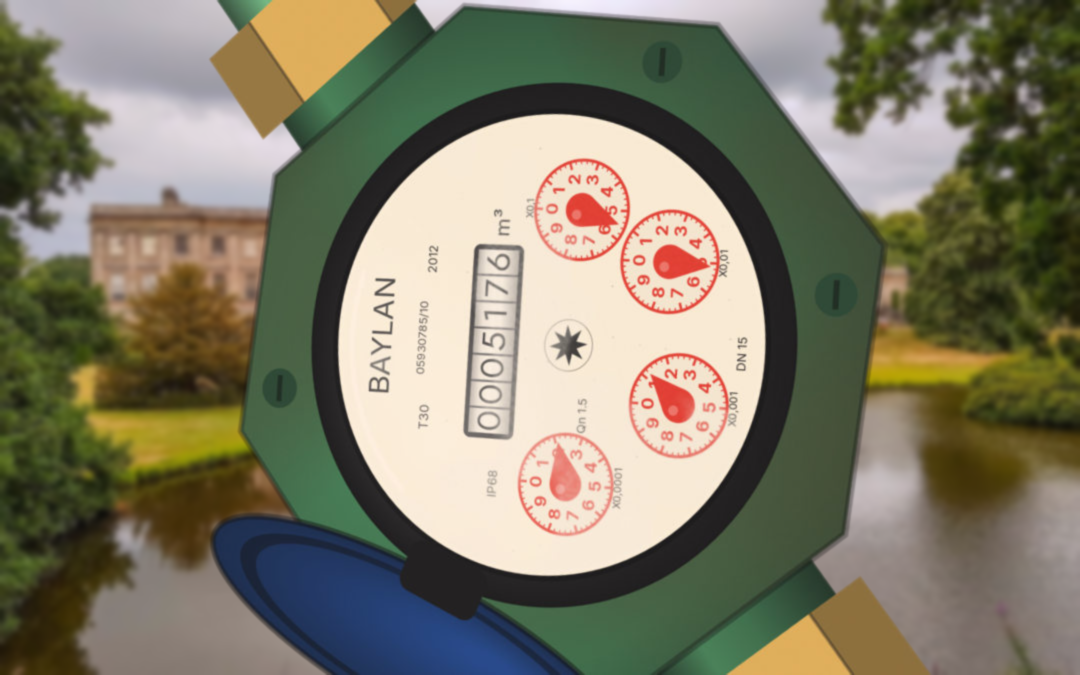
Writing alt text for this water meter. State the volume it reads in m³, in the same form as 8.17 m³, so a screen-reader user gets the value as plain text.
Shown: 5176.5512 m³
